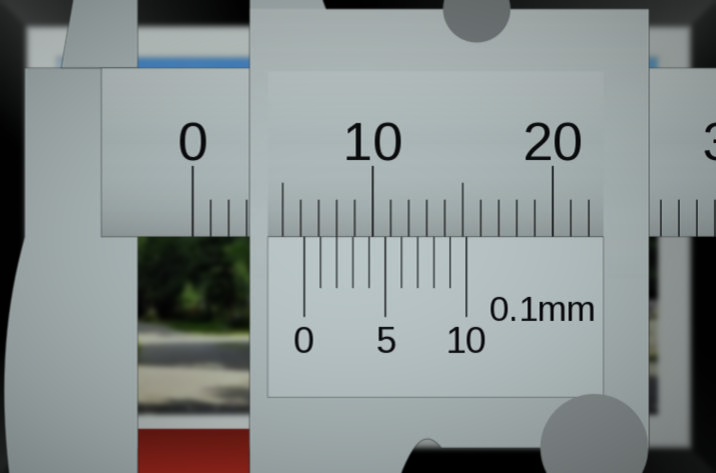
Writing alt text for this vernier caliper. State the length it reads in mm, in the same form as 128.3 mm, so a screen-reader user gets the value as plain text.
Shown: 6.2 mm
